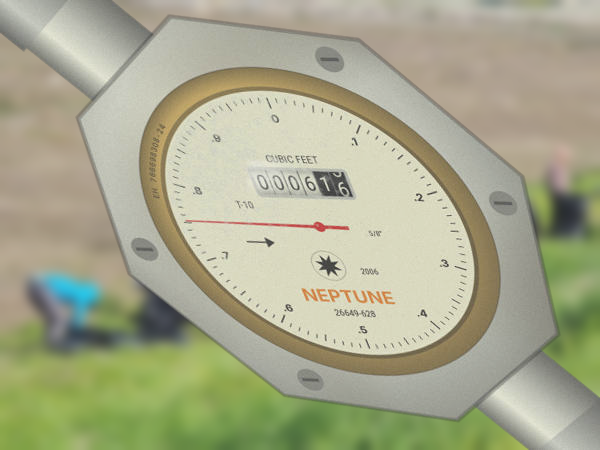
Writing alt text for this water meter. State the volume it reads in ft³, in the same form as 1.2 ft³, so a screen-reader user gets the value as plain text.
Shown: 615.75 ft³
